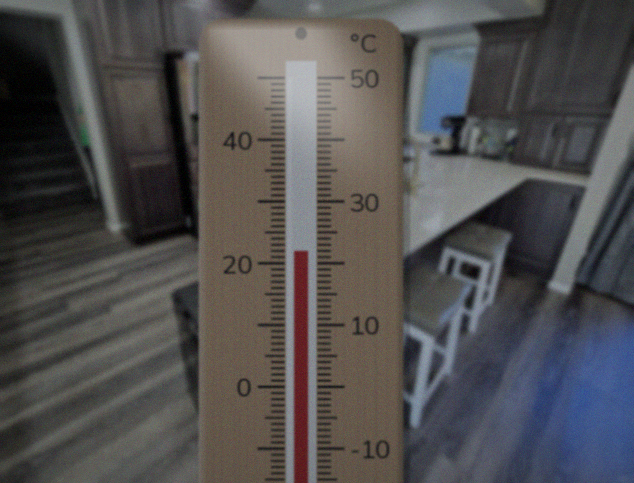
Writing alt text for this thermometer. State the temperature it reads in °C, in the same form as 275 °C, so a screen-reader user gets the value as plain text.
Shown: 22 °C
